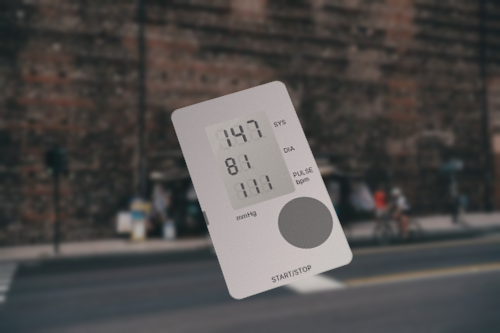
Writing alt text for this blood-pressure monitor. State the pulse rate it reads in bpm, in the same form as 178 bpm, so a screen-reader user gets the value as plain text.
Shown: 111 bpm
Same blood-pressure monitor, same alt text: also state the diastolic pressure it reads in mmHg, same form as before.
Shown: 81 mmHg
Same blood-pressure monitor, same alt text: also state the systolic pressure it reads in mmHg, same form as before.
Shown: 147 mmHg
